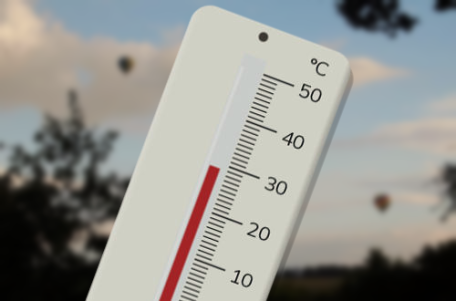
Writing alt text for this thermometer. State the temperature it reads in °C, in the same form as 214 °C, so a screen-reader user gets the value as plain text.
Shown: 29 °C
